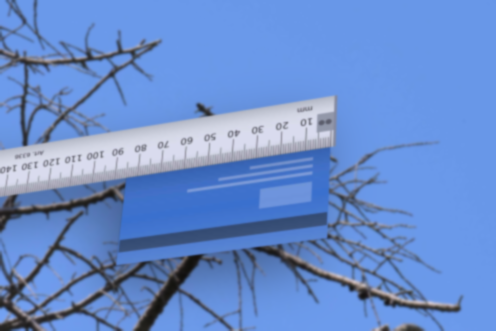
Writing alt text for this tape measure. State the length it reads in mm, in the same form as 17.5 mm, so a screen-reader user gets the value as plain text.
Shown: 85 mm
